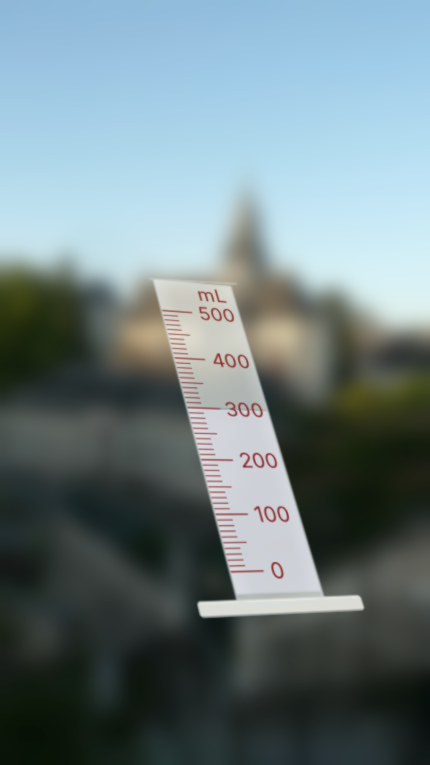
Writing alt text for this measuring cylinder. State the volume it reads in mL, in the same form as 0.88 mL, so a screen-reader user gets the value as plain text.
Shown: 300 mL
